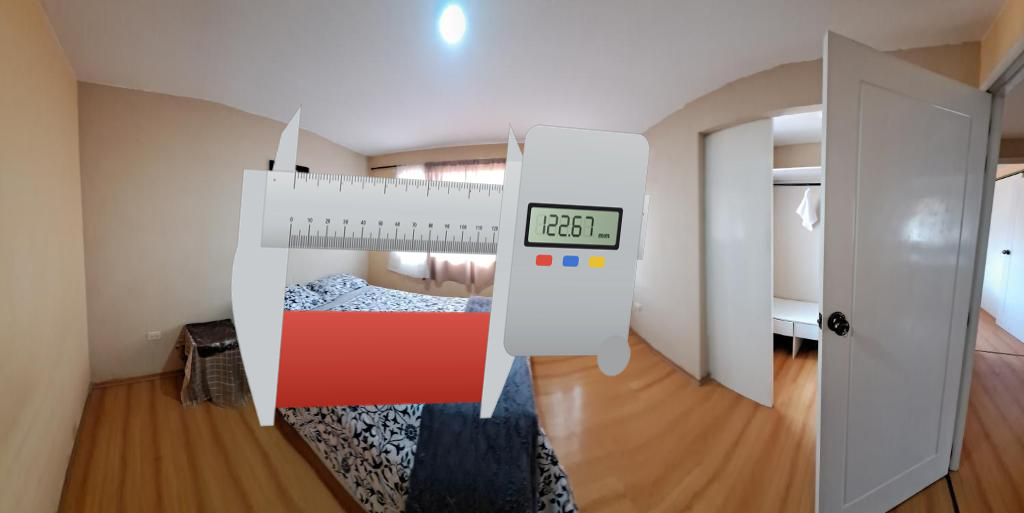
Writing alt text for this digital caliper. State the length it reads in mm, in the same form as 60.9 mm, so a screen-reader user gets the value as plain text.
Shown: 122.67 mm
